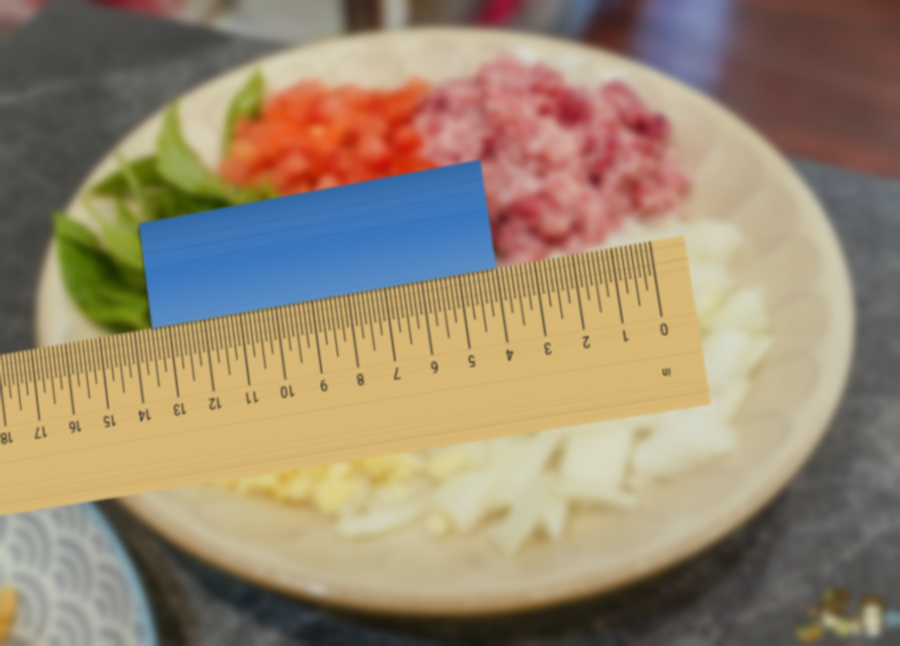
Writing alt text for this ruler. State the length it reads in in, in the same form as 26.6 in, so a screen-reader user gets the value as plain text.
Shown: 9.5 in
